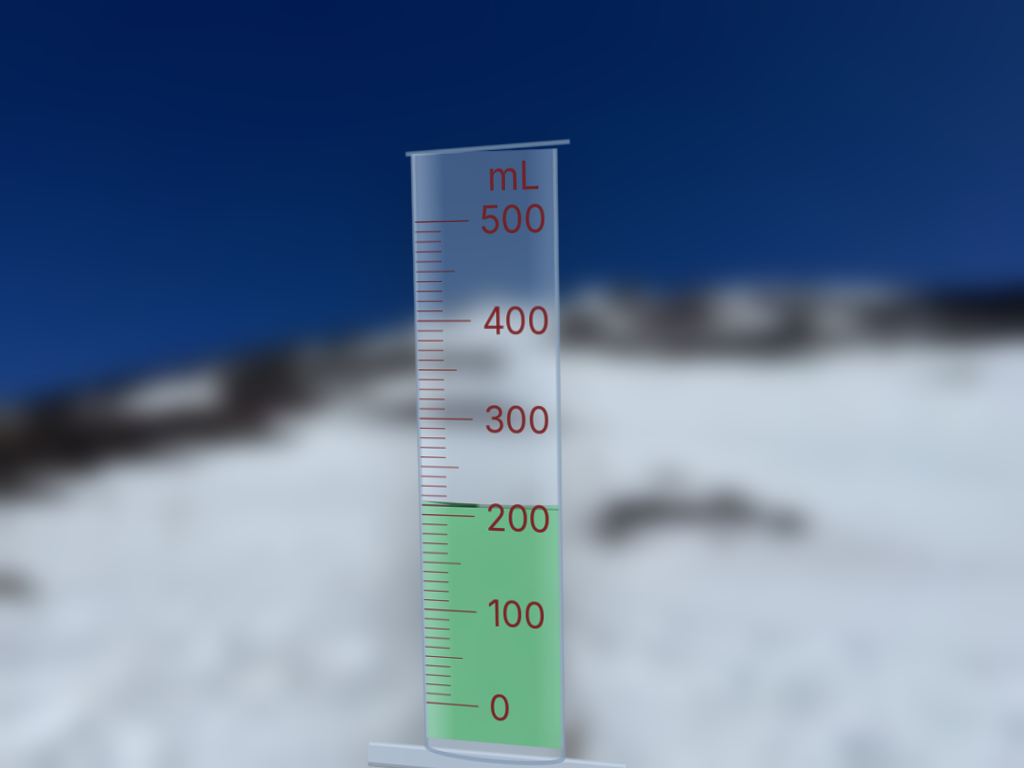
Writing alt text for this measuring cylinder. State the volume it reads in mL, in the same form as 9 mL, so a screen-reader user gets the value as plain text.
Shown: 210 mL
